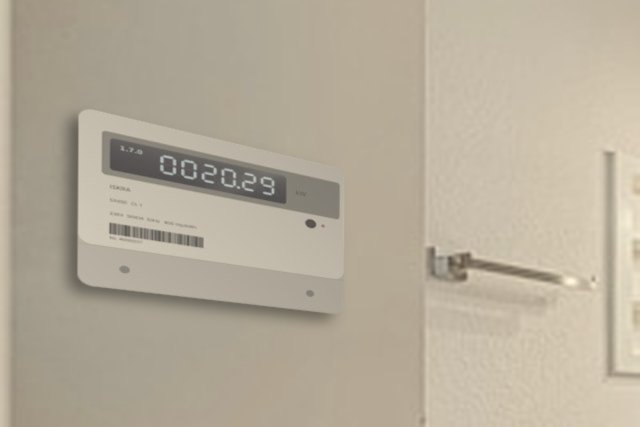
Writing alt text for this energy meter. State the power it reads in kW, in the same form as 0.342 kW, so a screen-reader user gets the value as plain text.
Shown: 20.29 kW
